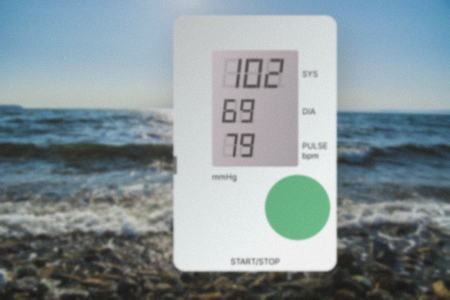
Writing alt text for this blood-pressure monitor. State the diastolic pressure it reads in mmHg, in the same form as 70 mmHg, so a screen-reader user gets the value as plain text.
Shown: 69 mmHg
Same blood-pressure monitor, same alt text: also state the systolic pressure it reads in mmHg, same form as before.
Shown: 102 mmHg
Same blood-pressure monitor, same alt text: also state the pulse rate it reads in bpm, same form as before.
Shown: 79 bpm
